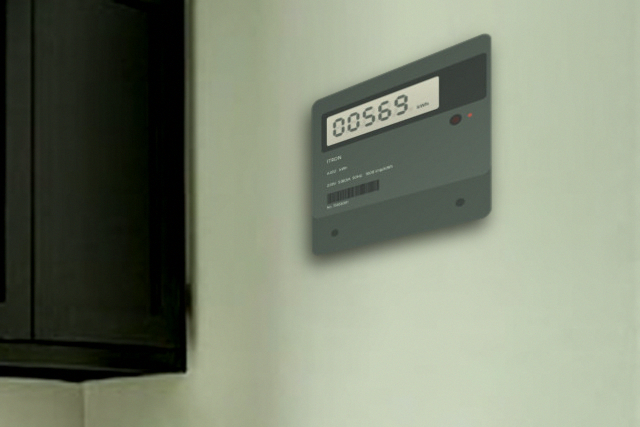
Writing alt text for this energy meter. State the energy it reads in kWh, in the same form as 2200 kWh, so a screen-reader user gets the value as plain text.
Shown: 569 kWh
